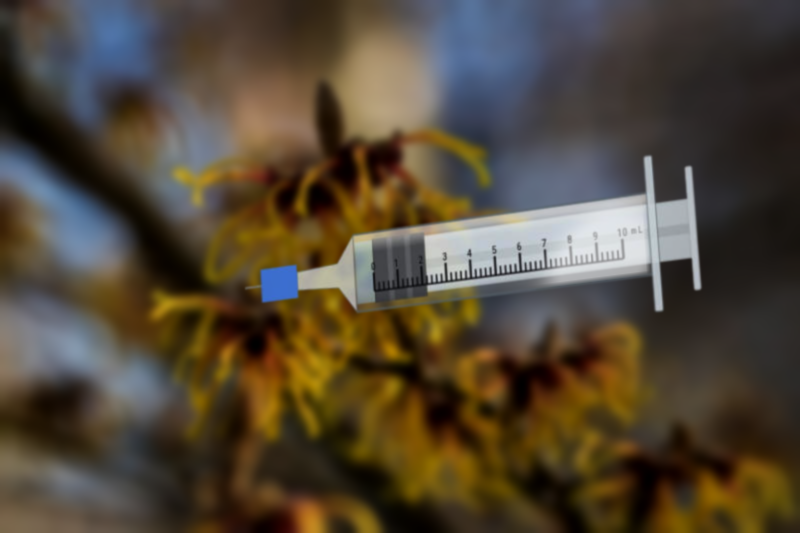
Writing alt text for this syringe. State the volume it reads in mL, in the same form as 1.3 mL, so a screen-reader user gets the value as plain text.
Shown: 0 mL
